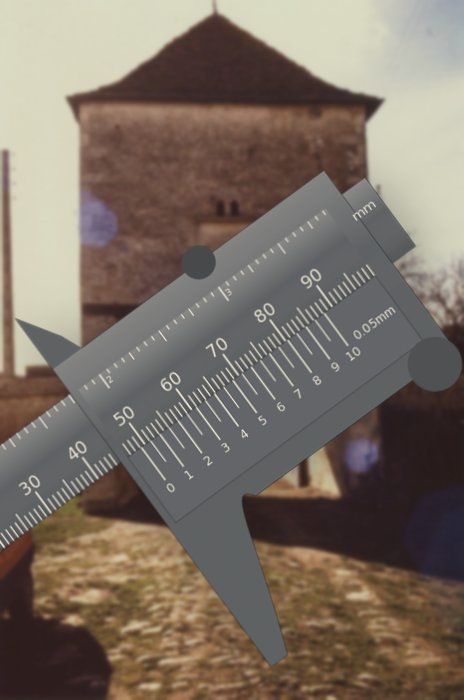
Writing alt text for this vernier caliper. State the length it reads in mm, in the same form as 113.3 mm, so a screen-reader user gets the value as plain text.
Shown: 49.2 mm
